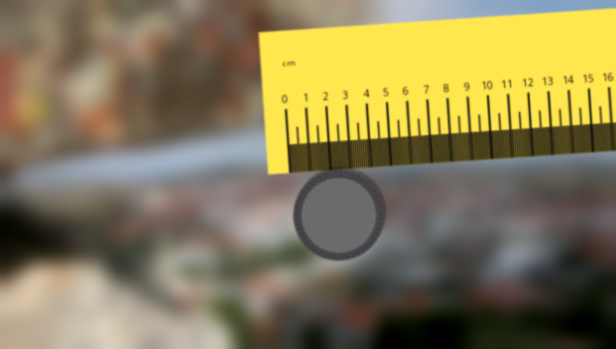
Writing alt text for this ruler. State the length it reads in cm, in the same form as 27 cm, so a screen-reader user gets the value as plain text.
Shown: 4.5 cm
